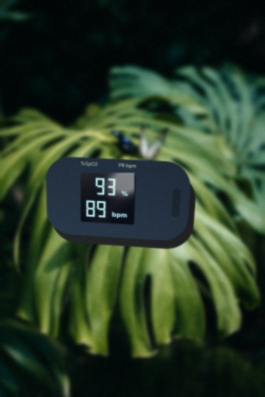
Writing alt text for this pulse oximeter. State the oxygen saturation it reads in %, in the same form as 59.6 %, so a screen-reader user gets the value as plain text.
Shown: 93 %
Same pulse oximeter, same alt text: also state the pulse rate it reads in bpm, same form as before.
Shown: 89 bpm
